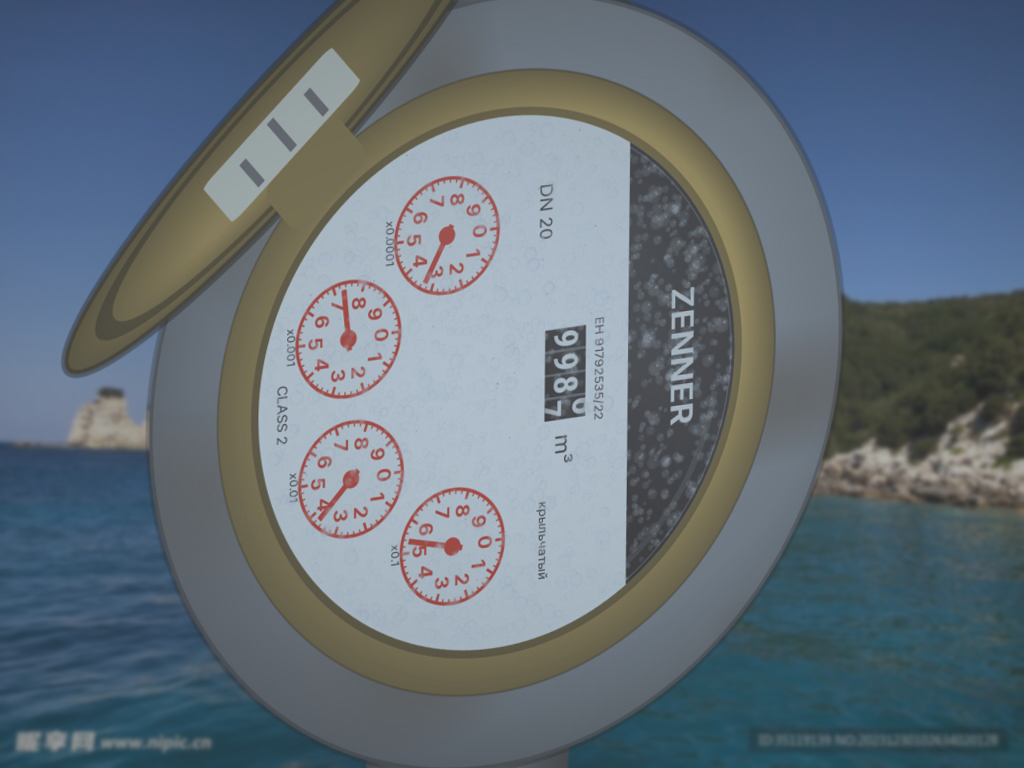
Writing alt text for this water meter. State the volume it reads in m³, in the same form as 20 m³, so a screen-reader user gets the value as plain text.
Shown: 9986.5373 m³
